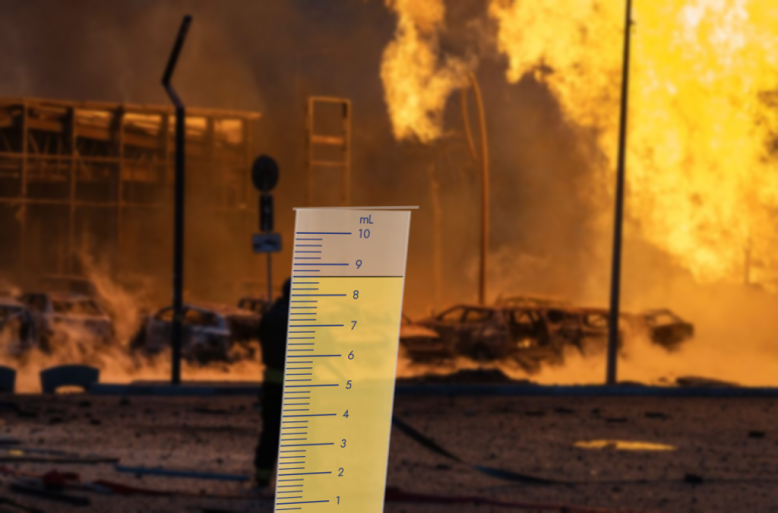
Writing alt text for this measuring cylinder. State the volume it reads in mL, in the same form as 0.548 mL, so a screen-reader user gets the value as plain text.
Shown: 8.6 mL
